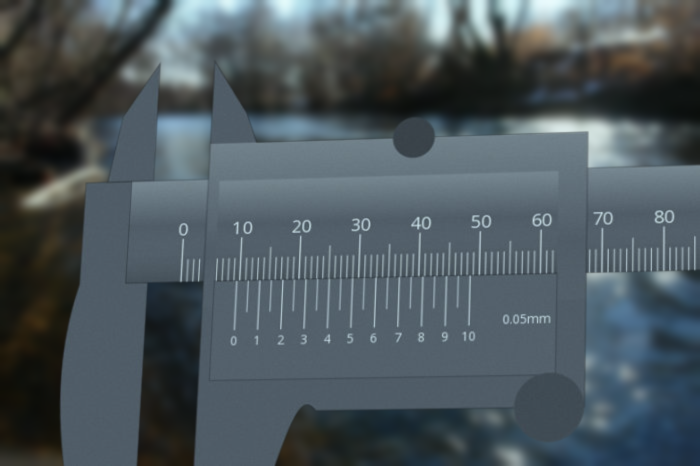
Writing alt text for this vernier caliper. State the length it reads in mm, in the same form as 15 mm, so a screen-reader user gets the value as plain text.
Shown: 9.5 mm
